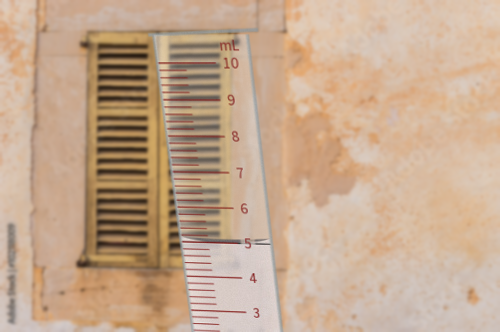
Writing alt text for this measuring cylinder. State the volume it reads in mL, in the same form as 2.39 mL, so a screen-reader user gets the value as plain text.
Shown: 5 mL
